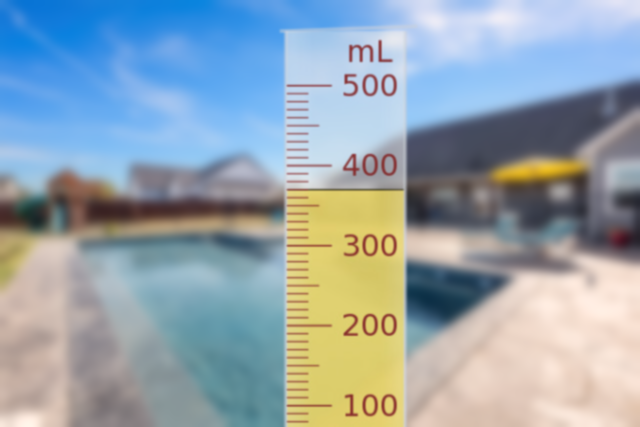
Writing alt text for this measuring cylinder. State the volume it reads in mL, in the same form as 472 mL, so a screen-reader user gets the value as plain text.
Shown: 370 mL
